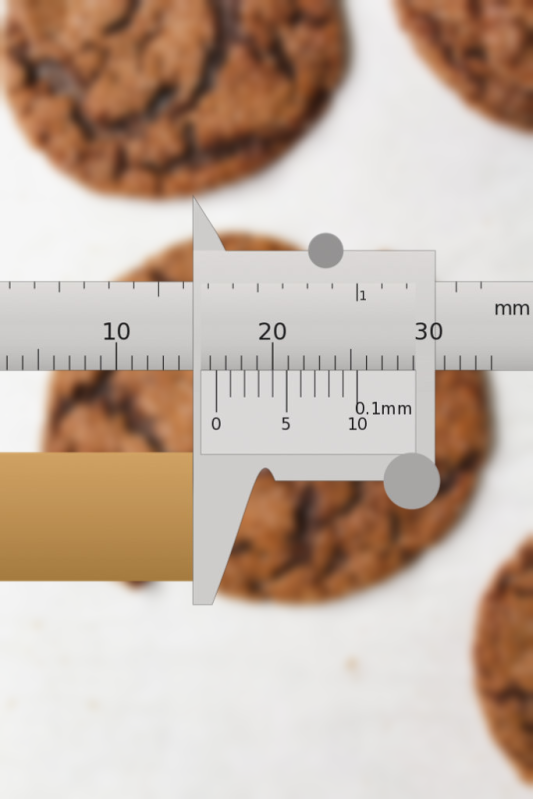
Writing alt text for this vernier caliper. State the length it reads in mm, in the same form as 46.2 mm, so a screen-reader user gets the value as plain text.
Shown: 16.4 mm
